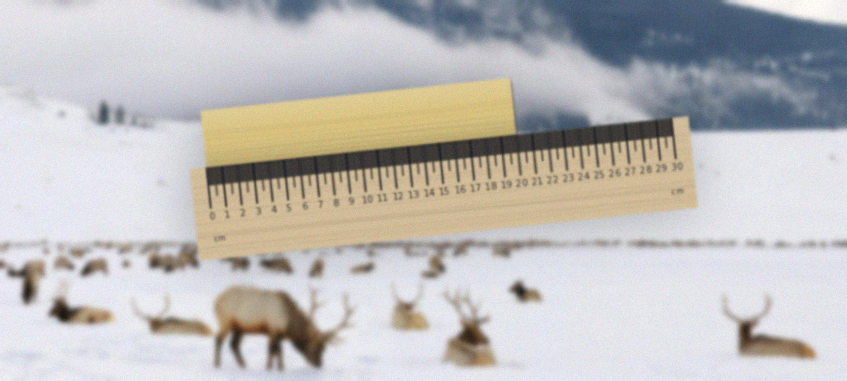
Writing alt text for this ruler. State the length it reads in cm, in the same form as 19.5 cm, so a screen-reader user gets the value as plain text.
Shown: 20 cm
